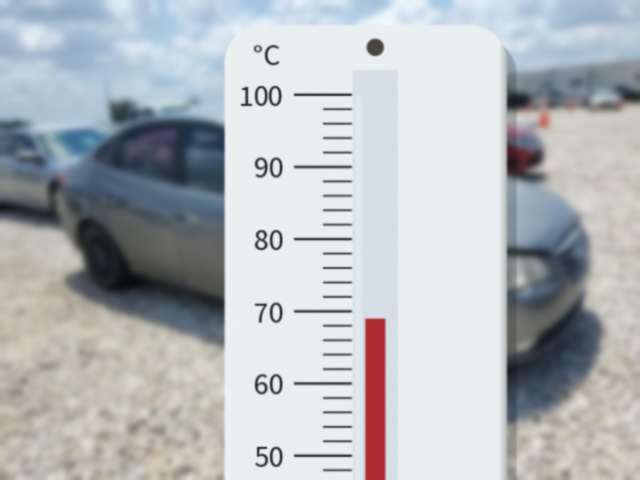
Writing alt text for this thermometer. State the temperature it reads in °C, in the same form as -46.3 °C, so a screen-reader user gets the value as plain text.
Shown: 69 °C
